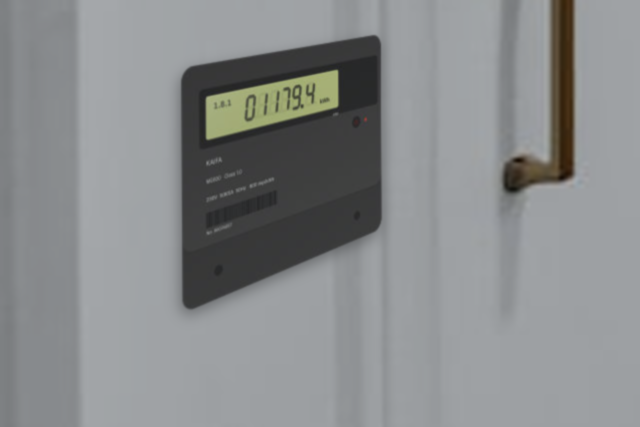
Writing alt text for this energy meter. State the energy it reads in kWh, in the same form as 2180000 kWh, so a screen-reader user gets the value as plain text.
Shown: 1179.4 kWh
